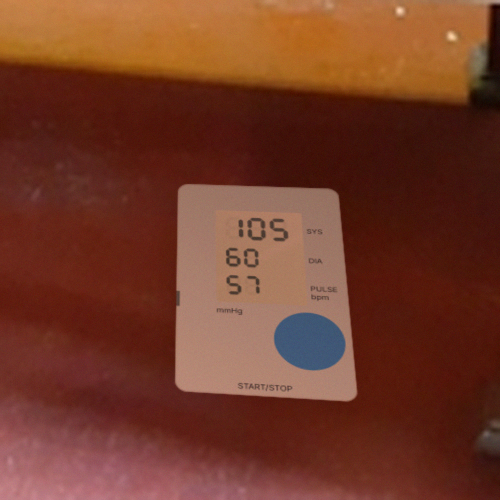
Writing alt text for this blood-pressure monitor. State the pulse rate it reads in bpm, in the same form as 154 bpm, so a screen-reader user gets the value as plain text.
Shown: 57 bpm
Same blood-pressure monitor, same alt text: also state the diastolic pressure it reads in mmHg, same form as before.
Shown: 60 mmHg
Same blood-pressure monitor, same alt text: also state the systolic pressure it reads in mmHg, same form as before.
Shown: 105 mmHg
